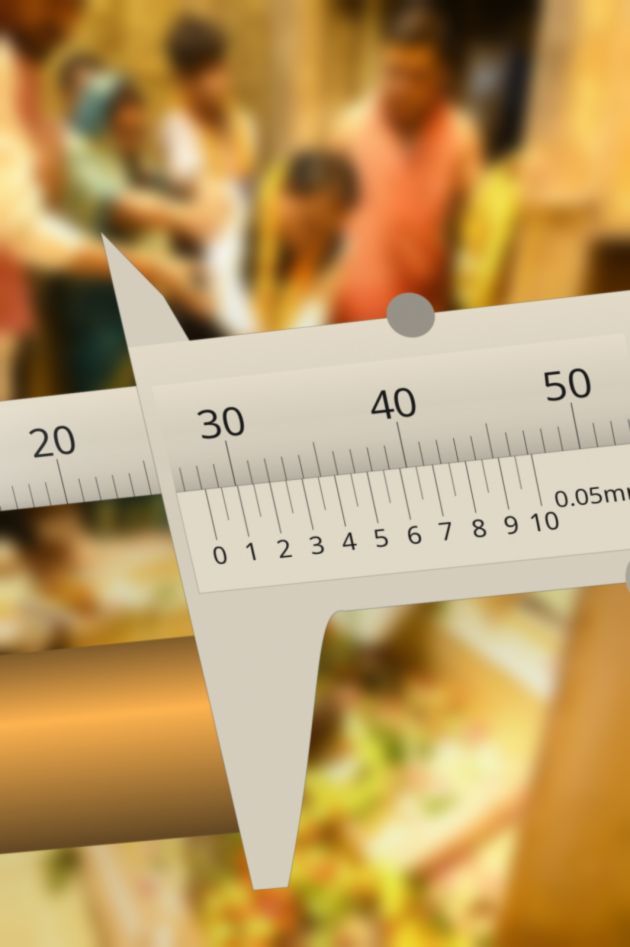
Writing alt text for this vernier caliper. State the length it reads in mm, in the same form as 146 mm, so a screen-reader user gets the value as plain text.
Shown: 28.2 mm
